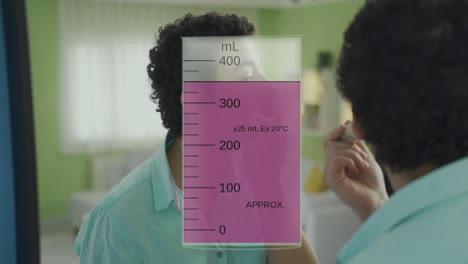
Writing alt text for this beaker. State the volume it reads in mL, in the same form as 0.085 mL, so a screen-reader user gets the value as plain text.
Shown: 350 mL
